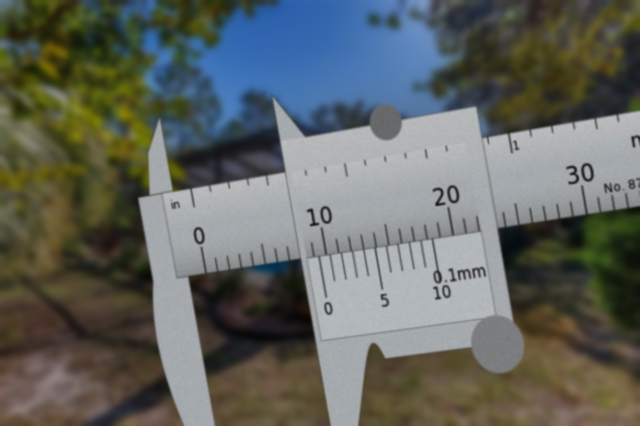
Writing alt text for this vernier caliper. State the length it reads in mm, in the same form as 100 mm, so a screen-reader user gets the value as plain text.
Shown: 9.4 mm
